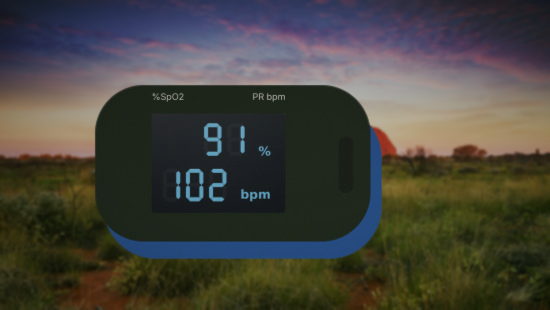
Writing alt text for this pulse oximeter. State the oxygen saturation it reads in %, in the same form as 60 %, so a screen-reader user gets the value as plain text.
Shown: 91 %
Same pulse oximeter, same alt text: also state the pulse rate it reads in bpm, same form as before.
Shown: 102 bpm
